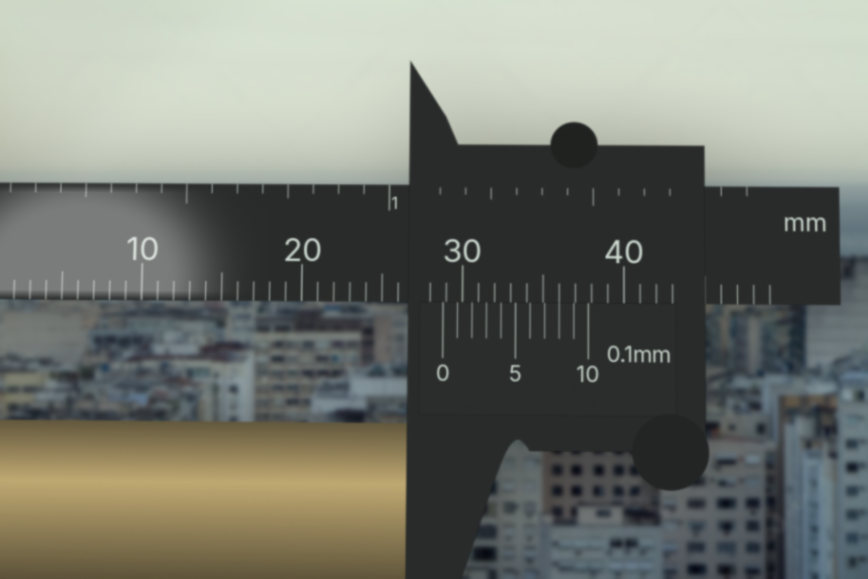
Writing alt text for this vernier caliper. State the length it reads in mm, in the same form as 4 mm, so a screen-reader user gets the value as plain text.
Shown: 28.8 mm
